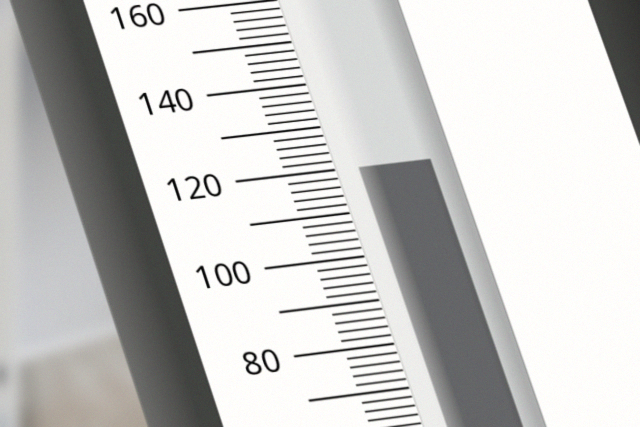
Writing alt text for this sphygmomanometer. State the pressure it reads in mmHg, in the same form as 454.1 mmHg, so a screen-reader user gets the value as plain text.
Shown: 120 mmHg
